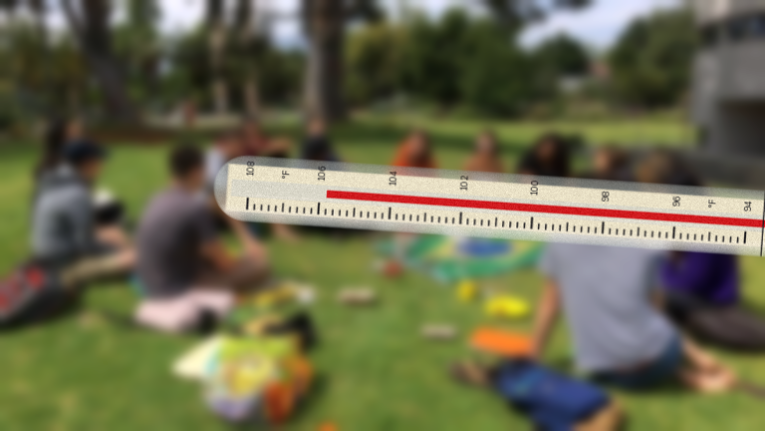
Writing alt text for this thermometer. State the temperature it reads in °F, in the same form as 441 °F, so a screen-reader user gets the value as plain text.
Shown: 105.8 °F
